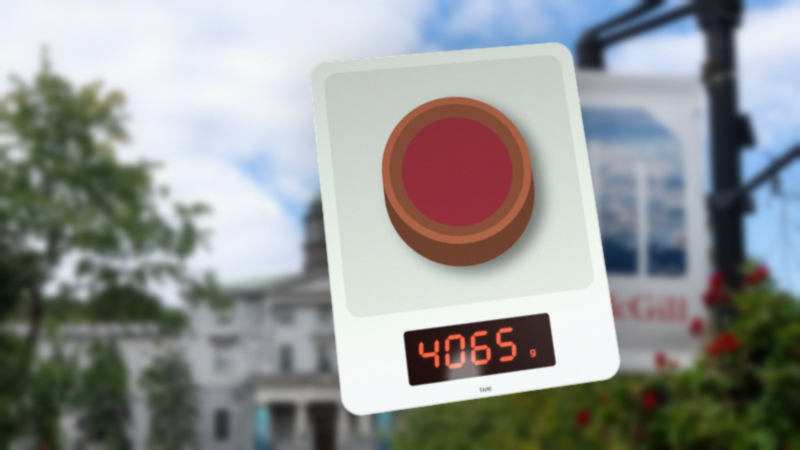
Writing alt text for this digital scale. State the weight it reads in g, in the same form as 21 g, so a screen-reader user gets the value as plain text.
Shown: 4065 g
